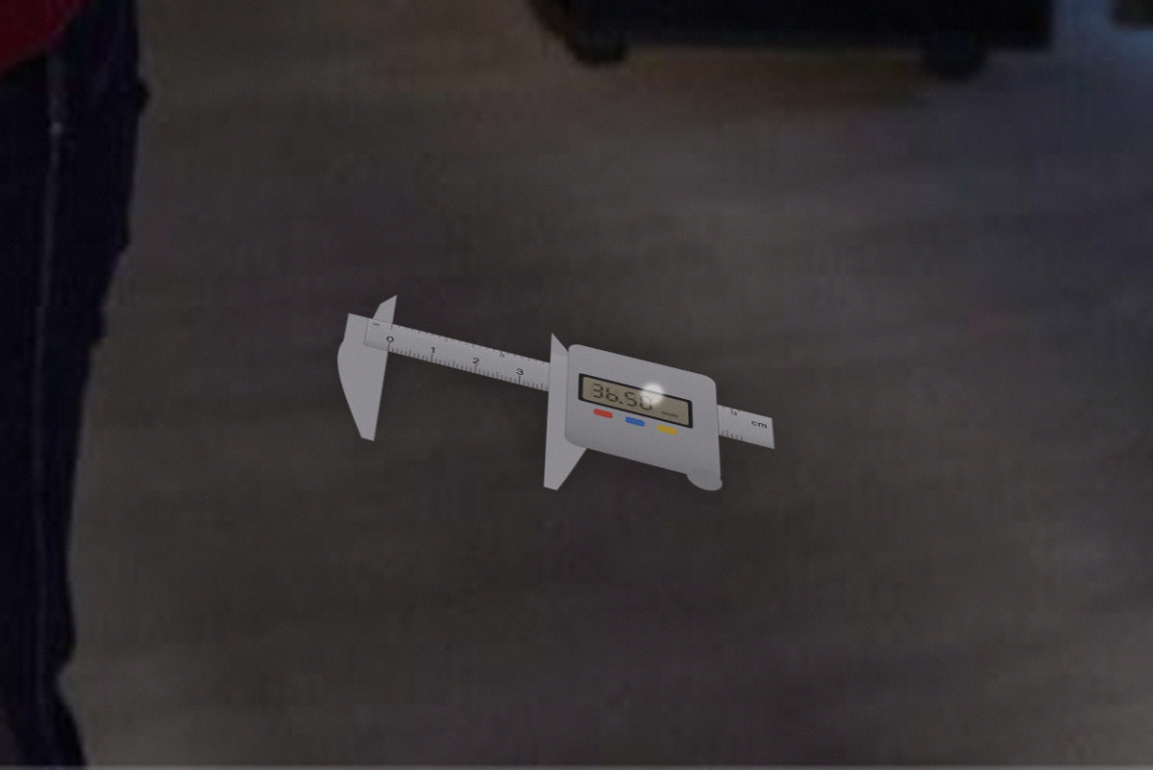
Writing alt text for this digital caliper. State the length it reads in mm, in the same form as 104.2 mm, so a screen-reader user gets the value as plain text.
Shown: 36.50 mm
